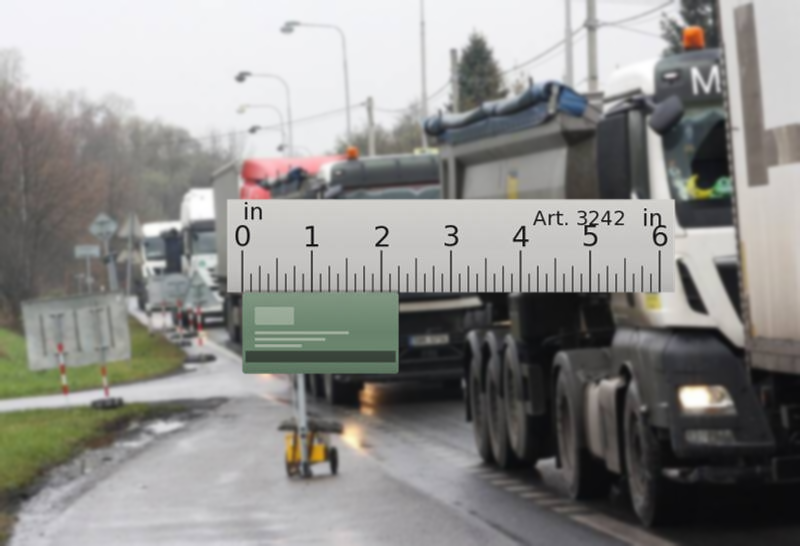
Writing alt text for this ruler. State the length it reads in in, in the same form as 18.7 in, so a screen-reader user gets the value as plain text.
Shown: 2.25 in
